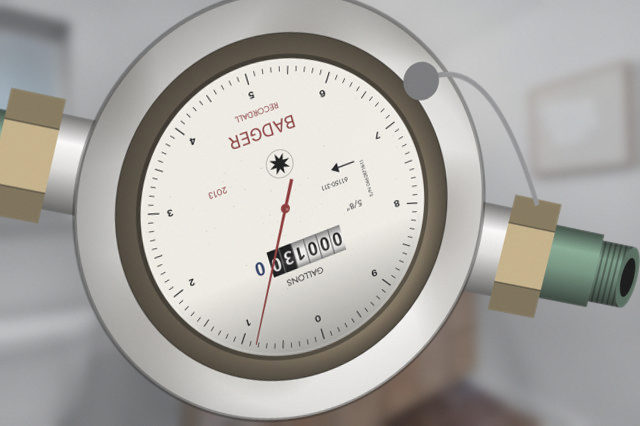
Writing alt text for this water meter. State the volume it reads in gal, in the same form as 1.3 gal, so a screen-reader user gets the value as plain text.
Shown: 1300.8 gal
